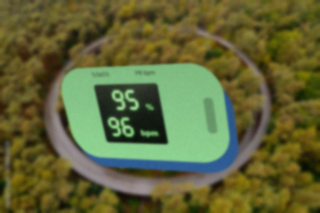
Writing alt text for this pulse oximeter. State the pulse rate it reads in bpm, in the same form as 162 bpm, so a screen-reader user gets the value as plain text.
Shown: 96 bpm
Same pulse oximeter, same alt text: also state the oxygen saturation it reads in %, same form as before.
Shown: 95 %
